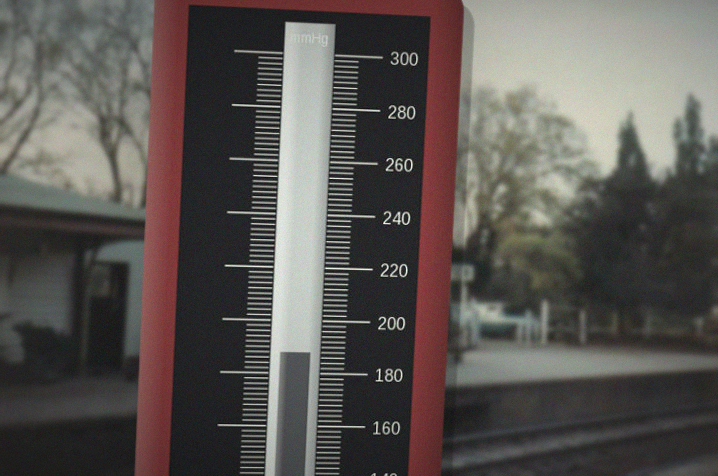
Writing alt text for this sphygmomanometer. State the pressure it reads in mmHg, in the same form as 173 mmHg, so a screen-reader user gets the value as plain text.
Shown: 188 mmHg
